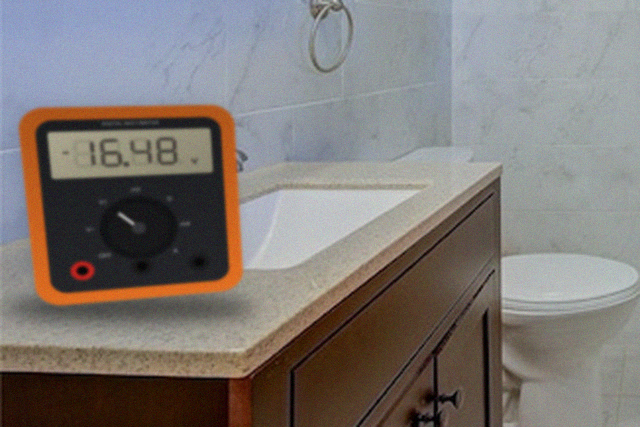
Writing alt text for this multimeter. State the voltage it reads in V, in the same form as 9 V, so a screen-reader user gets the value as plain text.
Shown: -16.48 V
